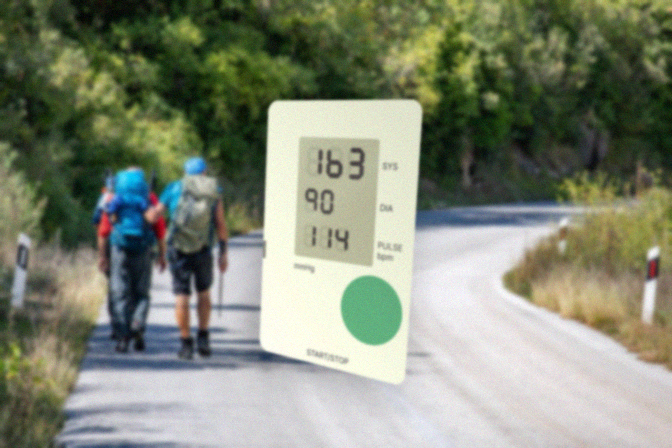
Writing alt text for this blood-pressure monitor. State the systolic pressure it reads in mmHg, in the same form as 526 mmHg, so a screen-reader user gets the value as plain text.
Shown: 163 mmHg
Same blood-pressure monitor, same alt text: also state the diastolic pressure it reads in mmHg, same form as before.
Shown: 90 mmHg
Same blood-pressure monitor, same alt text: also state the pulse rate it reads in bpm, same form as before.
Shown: 114 bpm
